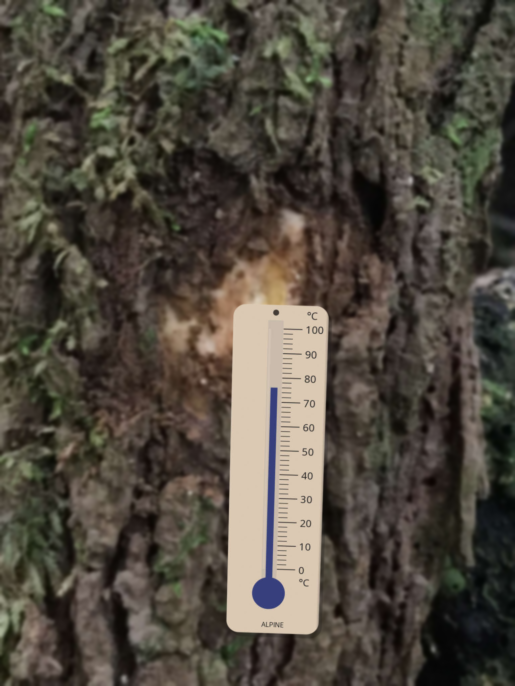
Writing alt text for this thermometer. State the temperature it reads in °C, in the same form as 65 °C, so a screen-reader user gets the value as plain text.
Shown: 76 °C
